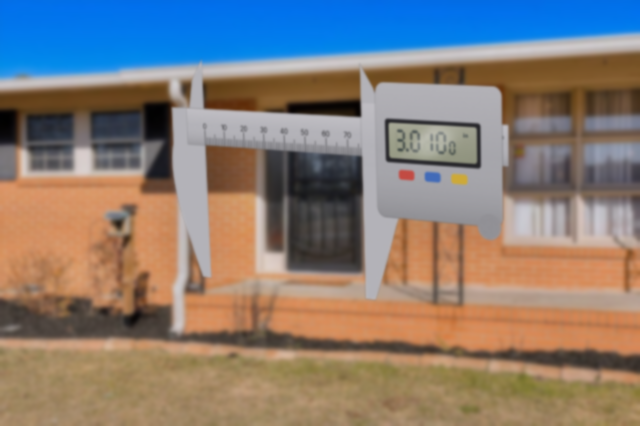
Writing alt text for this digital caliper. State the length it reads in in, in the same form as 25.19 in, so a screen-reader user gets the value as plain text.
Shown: 3.0100 in
